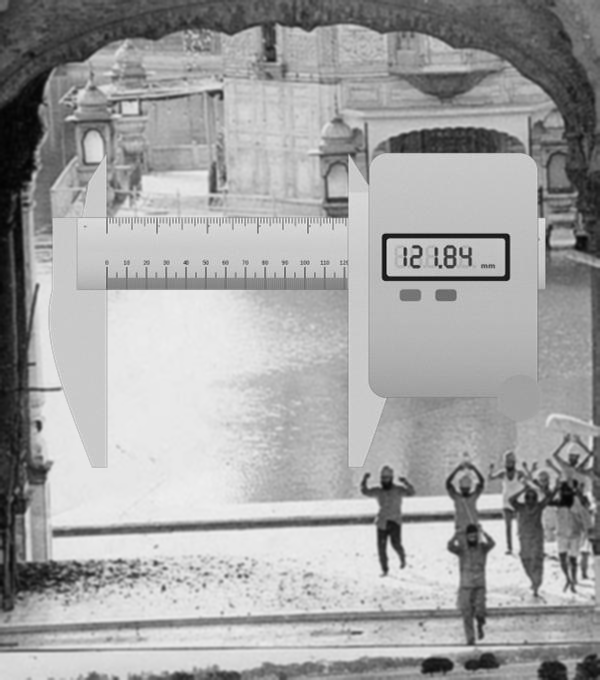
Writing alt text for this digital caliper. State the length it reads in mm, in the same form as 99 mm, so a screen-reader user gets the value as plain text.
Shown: 121.84 mm
